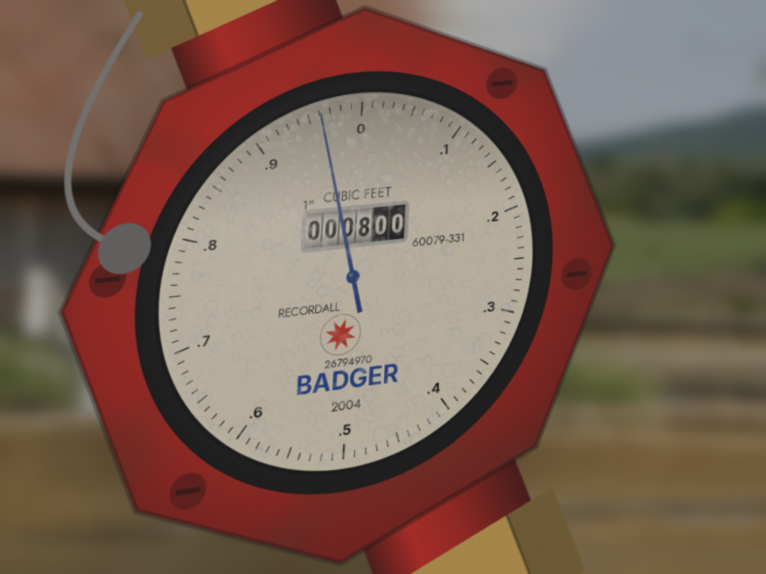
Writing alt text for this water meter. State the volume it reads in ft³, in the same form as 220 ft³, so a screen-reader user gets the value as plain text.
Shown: 799.96 ft³
